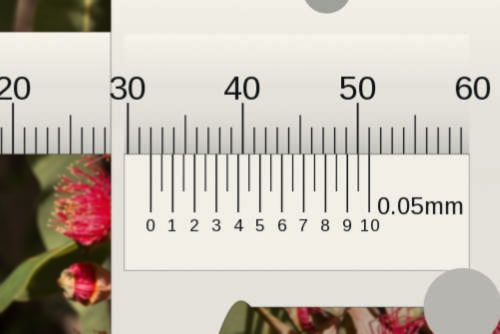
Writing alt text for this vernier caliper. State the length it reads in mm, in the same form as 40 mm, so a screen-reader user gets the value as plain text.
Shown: 32.0 mm
